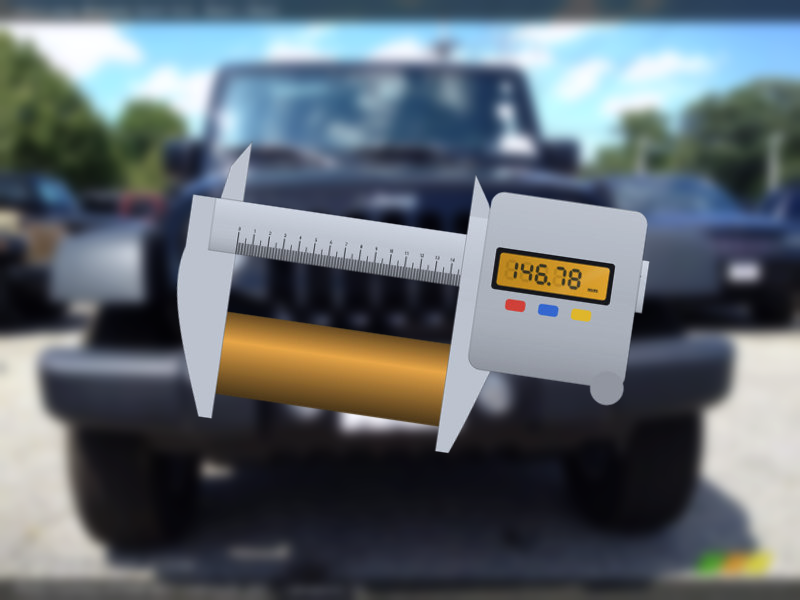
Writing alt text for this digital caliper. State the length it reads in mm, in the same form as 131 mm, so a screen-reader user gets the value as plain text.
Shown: 146.78 mm
